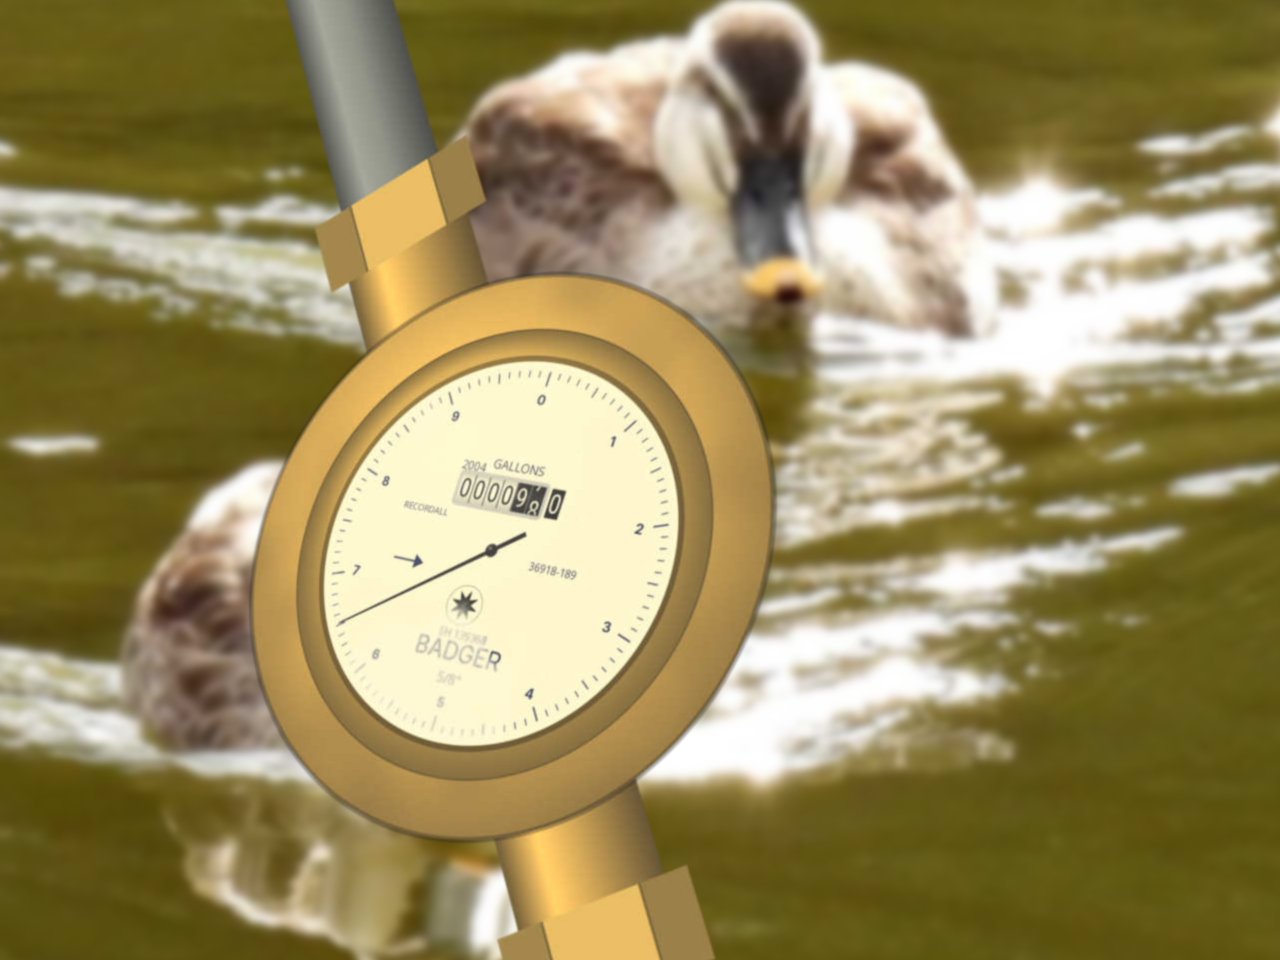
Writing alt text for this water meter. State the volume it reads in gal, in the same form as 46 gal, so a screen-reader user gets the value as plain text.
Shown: 976.5 gal
